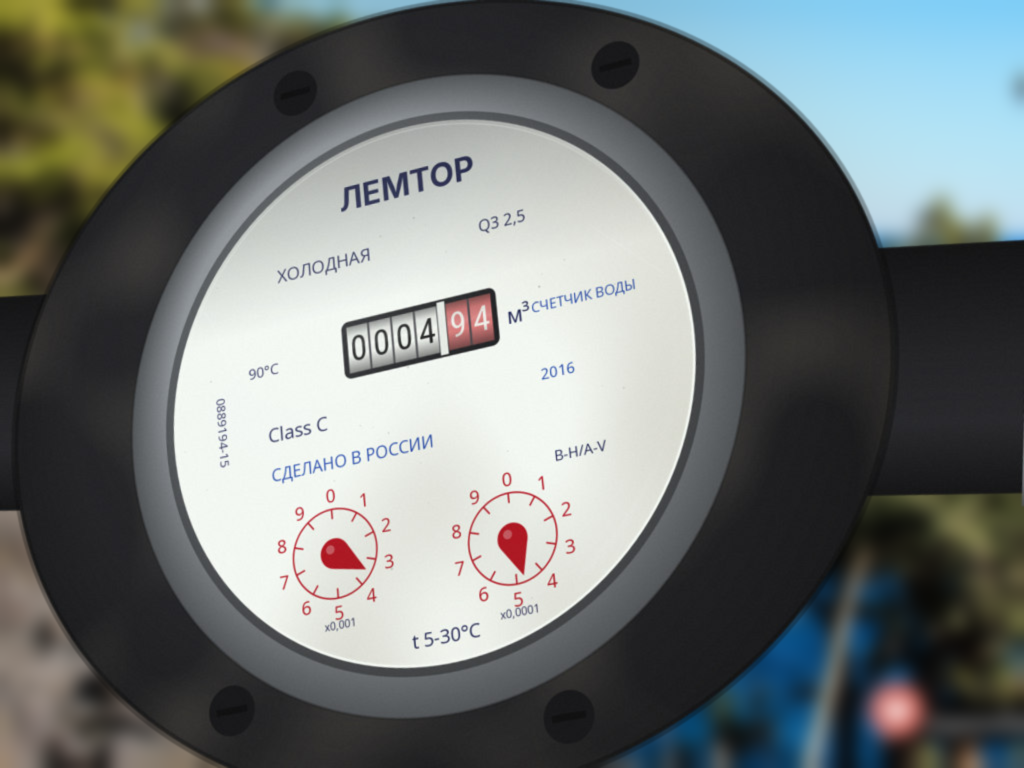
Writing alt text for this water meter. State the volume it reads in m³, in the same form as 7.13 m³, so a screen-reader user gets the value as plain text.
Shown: 4.9434 m³
